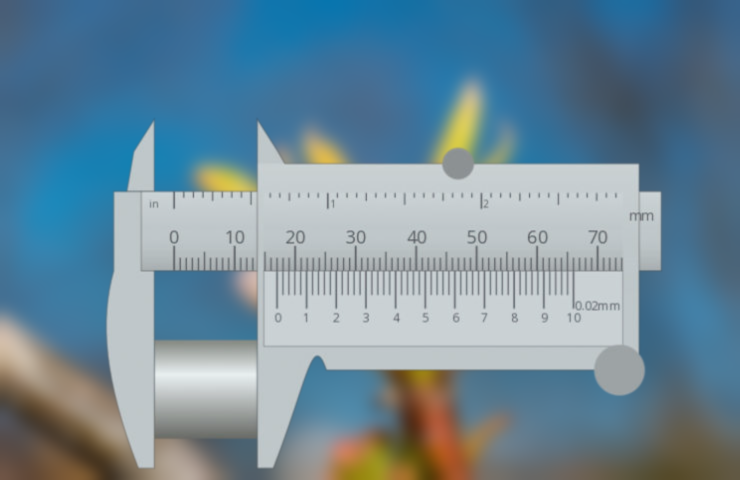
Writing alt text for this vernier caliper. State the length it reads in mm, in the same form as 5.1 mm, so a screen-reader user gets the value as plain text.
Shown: 17.0 mm
